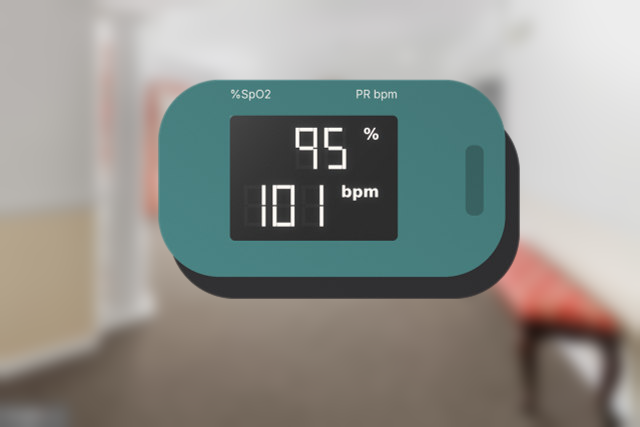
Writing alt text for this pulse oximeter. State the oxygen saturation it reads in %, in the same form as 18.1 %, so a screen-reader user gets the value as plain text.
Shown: 95 %
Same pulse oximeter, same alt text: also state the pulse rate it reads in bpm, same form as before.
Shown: 101 bpm
